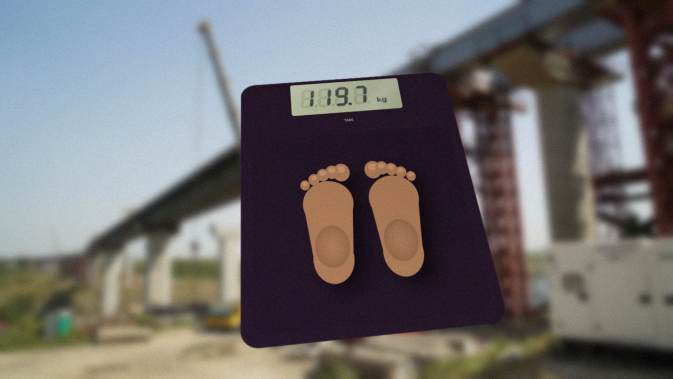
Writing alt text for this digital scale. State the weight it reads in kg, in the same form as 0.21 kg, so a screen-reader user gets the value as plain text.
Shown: 119.7 kg
